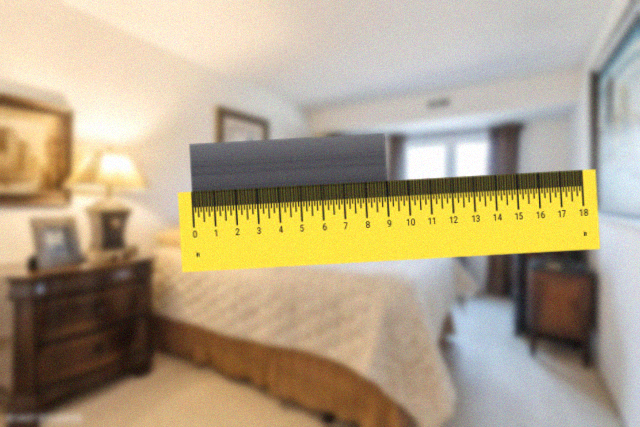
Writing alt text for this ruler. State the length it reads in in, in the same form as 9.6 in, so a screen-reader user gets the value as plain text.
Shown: 9 in
